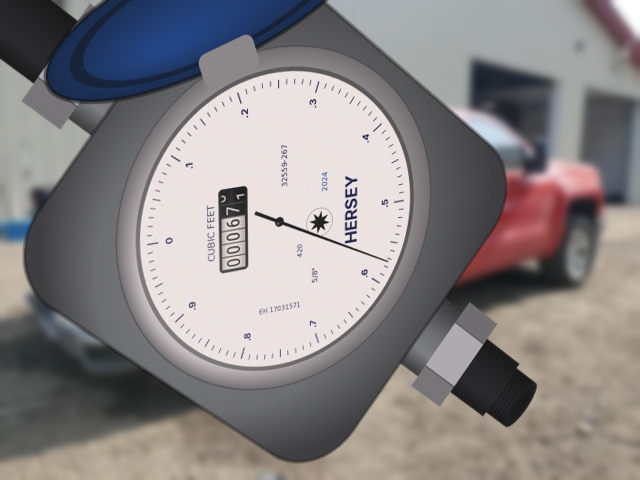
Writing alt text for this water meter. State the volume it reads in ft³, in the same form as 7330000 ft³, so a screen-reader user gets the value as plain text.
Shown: 670.57 ft³
